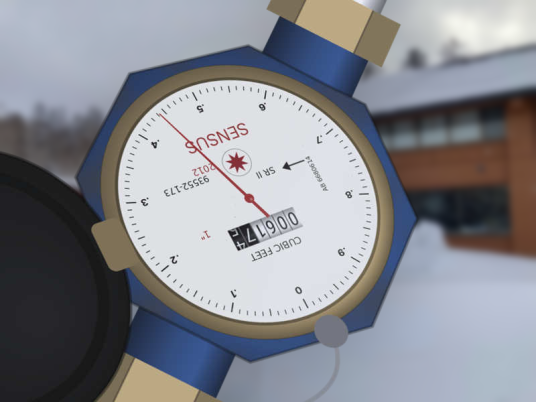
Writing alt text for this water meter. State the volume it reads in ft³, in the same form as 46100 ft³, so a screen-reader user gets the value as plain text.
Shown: 6174.44 ft³
